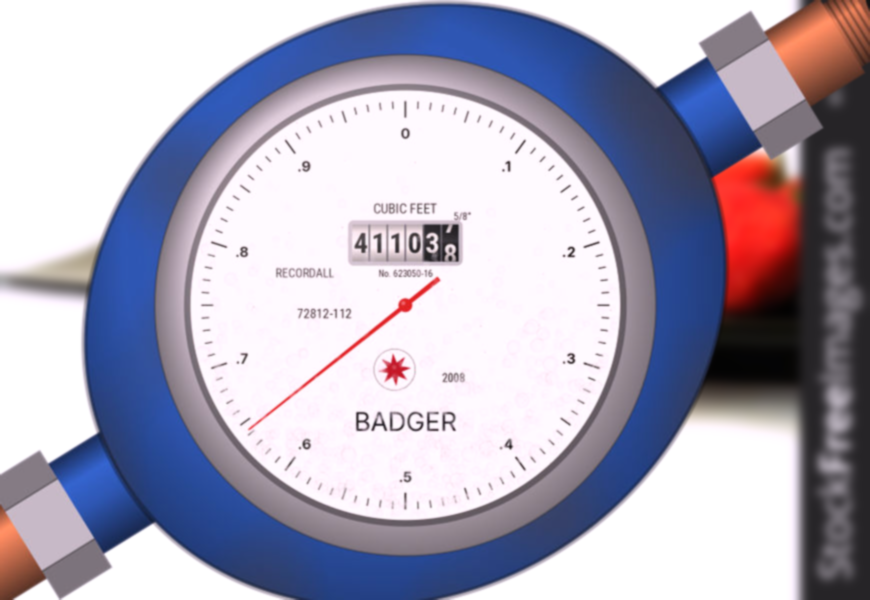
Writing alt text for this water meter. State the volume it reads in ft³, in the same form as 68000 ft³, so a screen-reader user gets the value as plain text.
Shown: 411037.64 ft³
